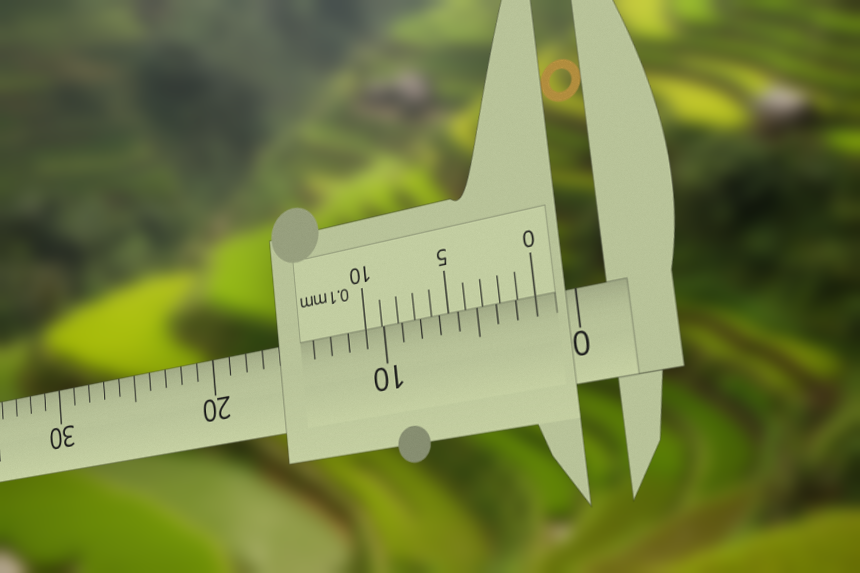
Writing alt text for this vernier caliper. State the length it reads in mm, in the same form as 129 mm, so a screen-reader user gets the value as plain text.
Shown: 2.0 mm
